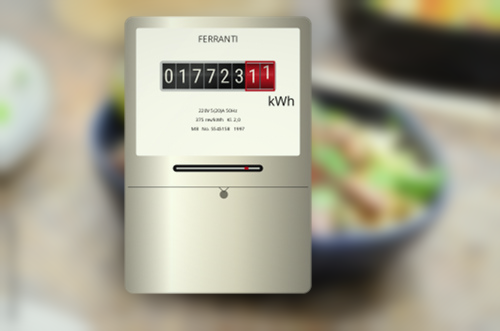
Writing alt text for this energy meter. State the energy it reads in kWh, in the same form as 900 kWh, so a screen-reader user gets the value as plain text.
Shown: 17723.11 kWh
